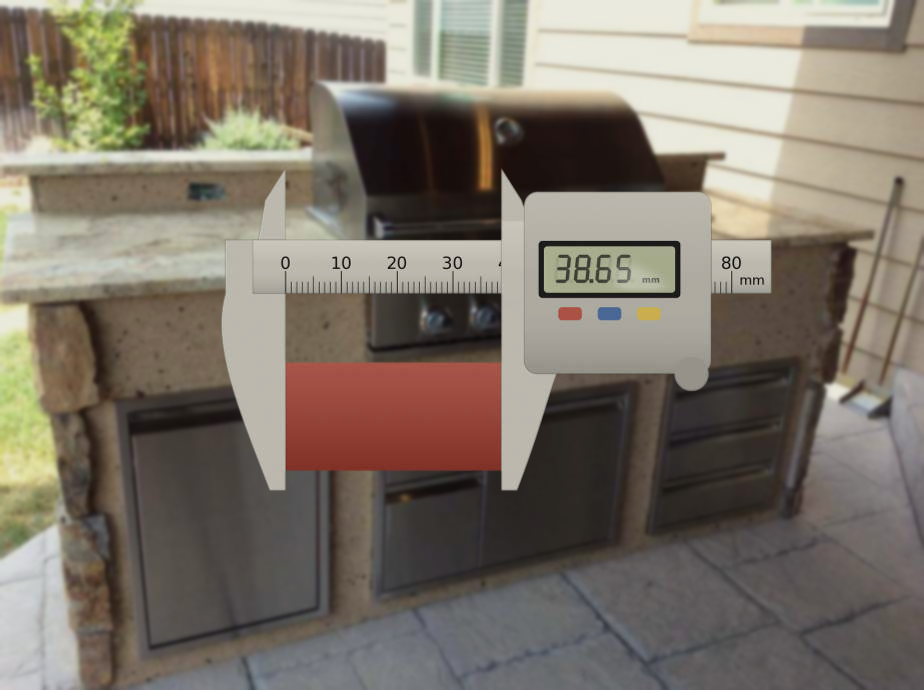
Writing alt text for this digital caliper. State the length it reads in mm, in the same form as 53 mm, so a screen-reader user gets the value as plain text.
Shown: 38.65 mm
